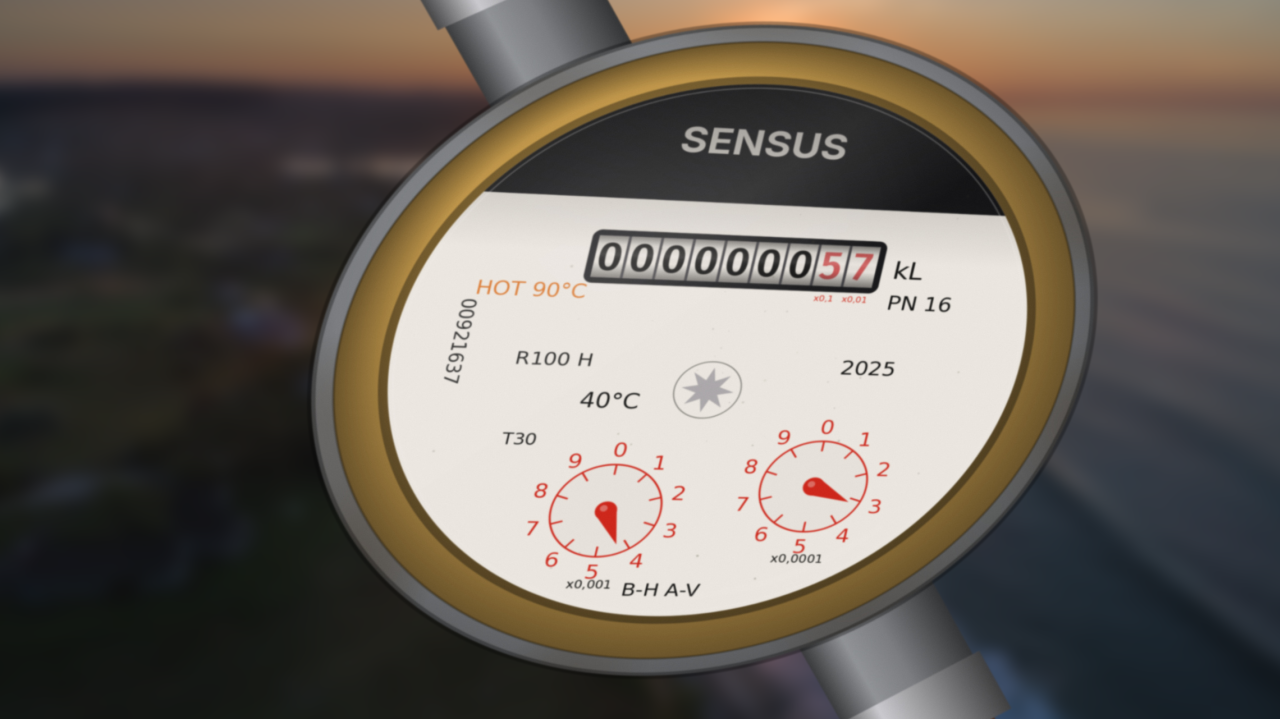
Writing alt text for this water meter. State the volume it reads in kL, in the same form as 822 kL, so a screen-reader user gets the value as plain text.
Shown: 0.5743 kL
